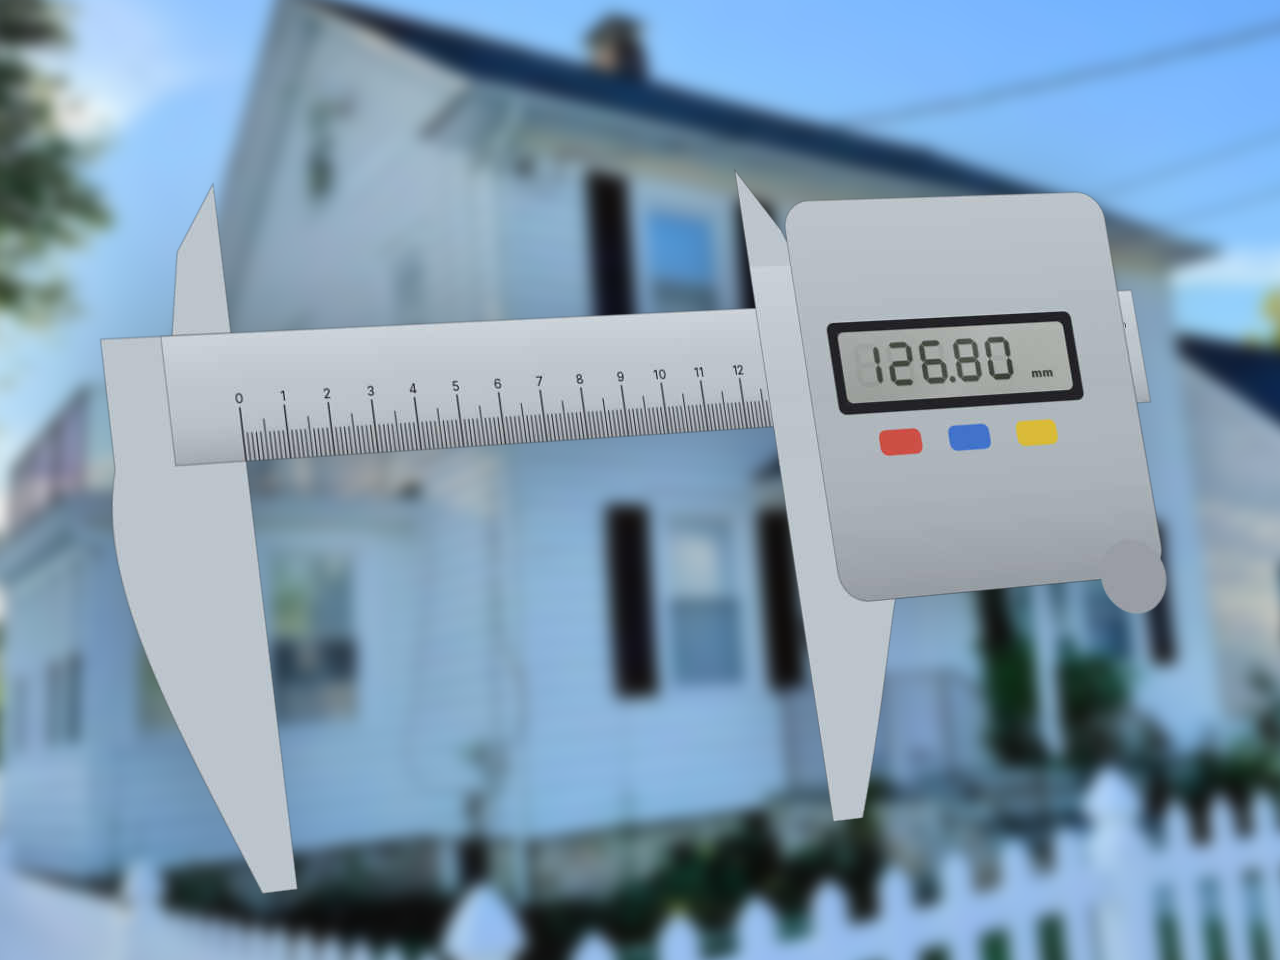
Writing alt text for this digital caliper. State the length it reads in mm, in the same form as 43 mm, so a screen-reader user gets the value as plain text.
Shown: 126.80 mm
